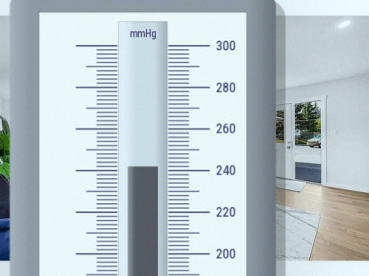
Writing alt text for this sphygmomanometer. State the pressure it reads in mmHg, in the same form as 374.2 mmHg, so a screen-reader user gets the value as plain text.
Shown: 242 mmHg
